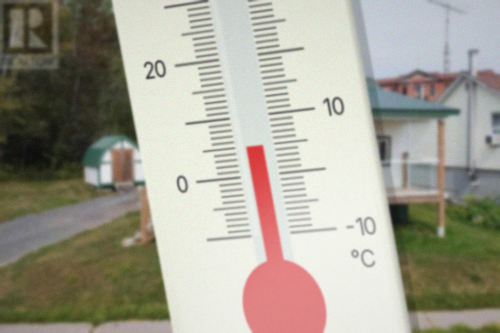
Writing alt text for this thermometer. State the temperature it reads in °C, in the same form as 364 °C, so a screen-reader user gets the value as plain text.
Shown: 5 °C
